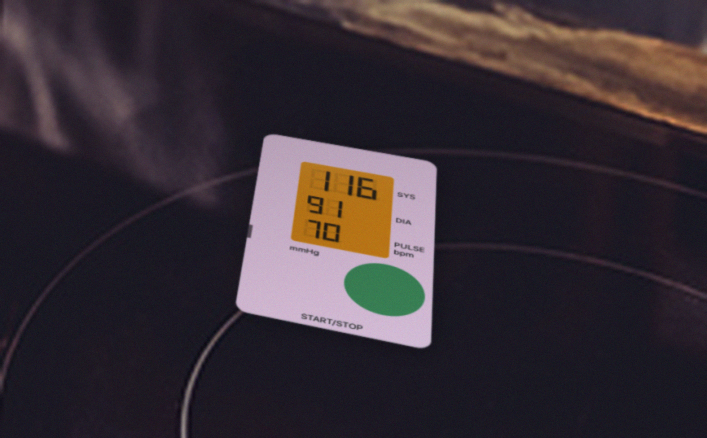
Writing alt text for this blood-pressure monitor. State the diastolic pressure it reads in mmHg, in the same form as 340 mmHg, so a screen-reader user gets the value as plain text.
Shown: 91 mmHg
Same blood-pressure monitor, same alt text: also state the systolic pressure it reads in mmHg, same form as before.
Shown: 116 mmHg
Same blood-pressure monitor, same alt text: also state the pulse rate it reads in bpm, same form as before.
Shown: 70 bpm
